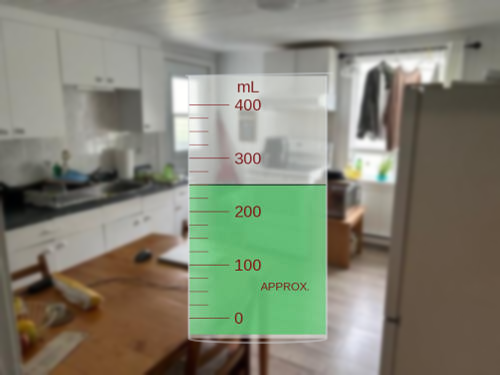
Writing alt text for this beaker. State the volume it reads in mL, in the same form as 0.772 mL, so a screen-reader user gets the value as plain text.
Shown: 250 mL
